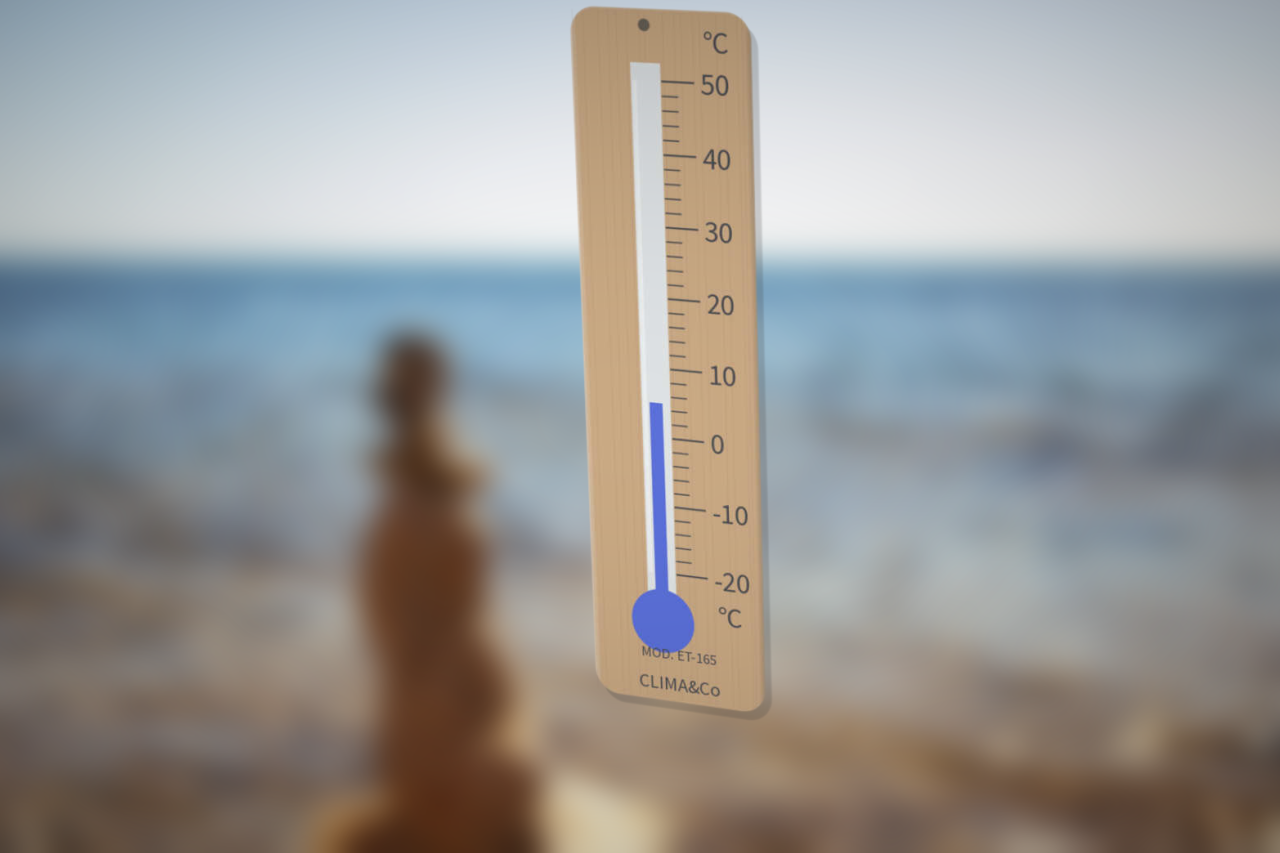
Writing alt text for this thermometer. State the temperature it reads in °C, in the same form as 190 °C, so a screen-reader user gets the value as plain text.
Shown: 5 °C
